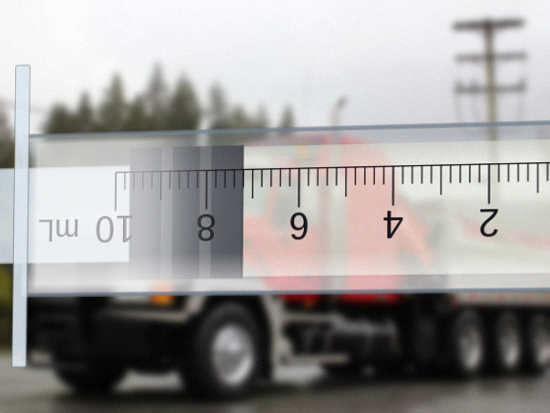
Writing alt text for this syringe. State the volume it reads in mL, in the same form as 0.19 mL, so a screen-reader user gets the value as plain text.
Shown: 7.2 mL
